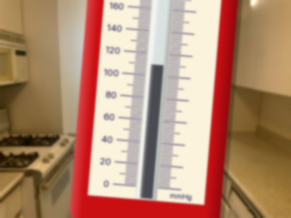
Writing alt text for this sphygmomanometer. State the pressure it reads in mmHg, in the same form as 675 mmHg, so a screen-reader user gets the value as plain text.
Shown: 110 mmHg
